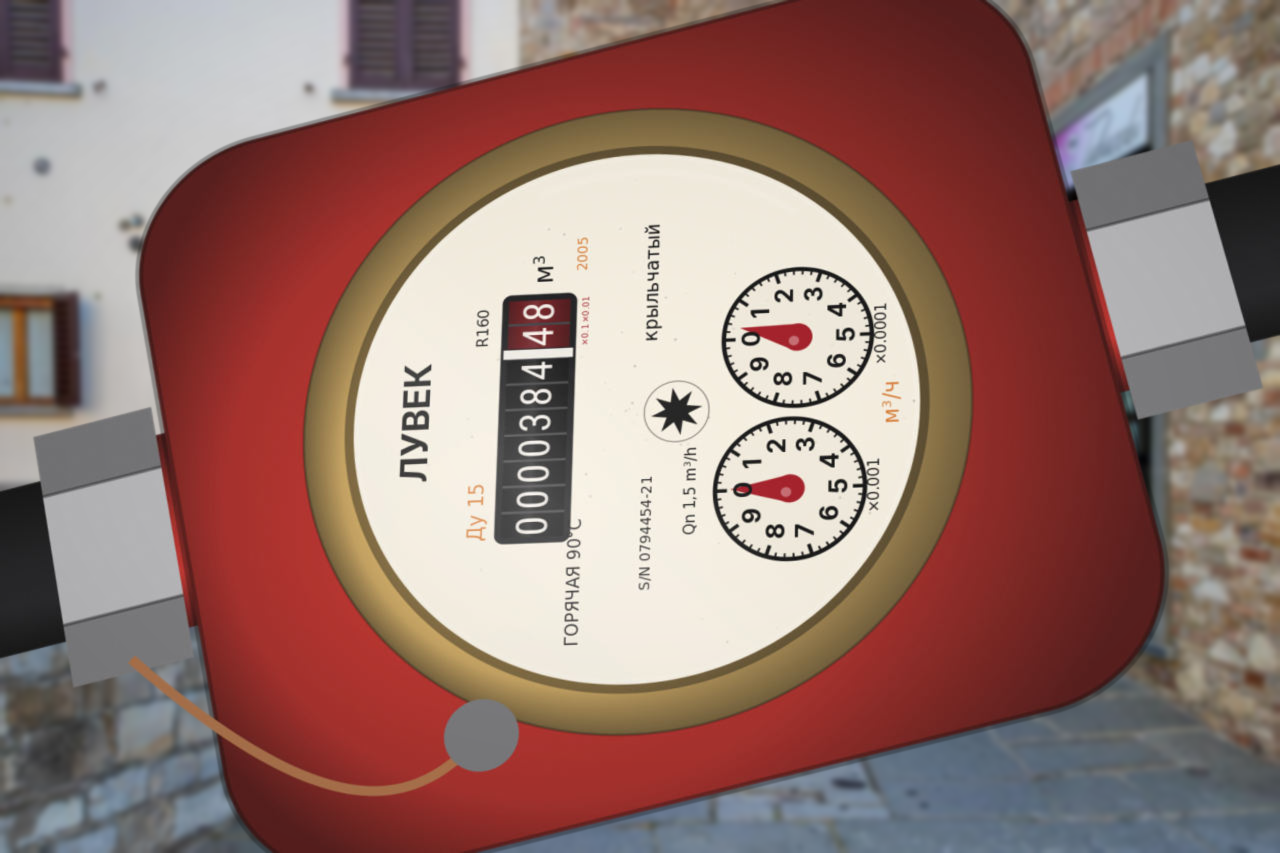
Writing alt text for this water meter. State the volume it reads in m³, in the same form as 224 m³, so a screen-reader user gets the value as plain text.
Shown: 384.4800 m³
